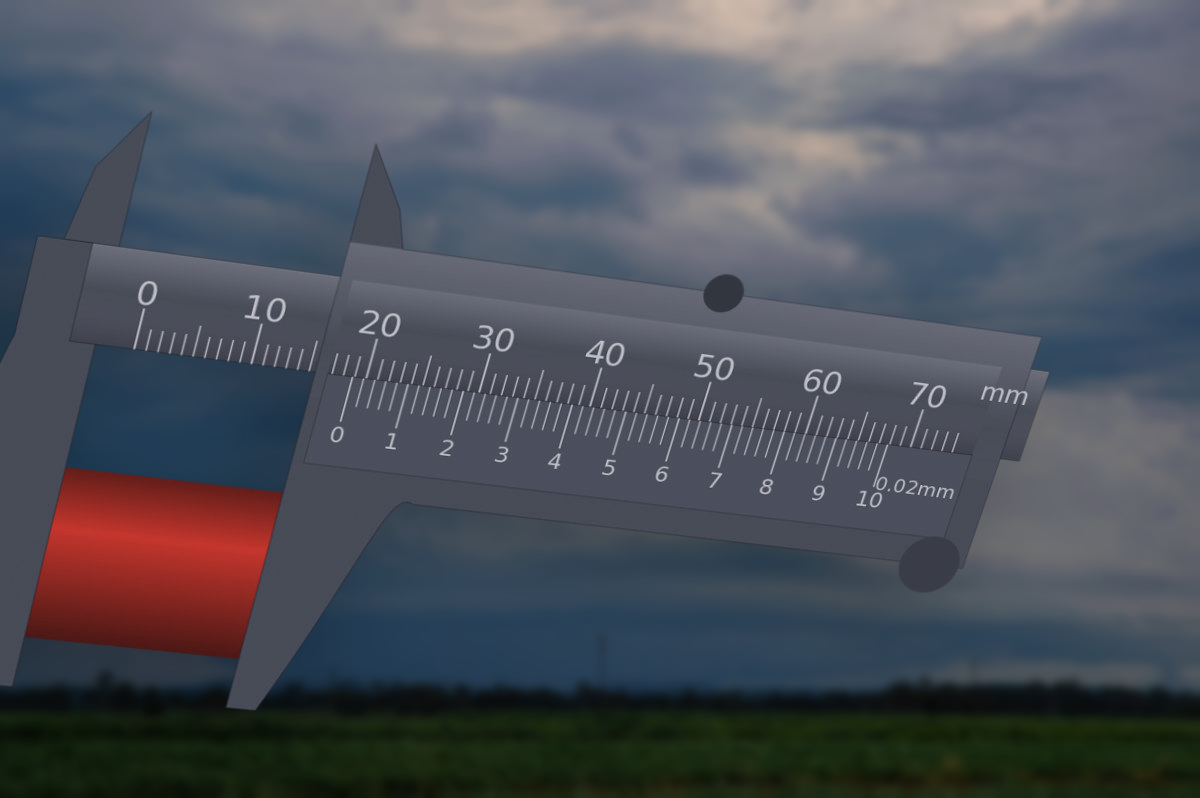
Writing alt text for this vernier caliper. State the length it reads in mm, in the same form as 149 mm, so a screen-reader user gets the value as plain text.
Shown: 18.8 mm
